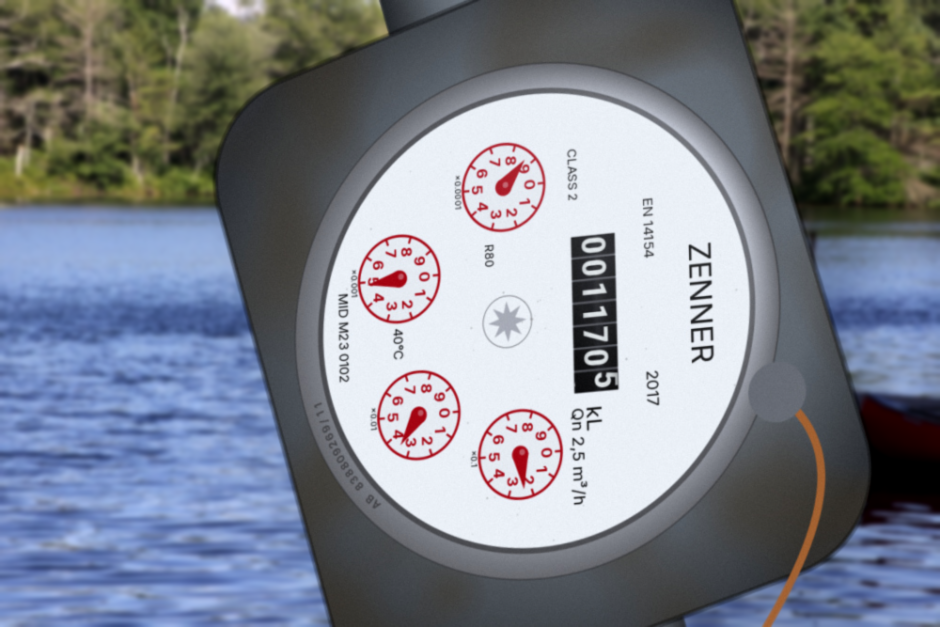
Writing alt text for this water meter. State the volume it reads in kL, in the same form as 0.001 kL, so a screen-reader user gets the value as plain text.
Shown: 11705.2348 kL
